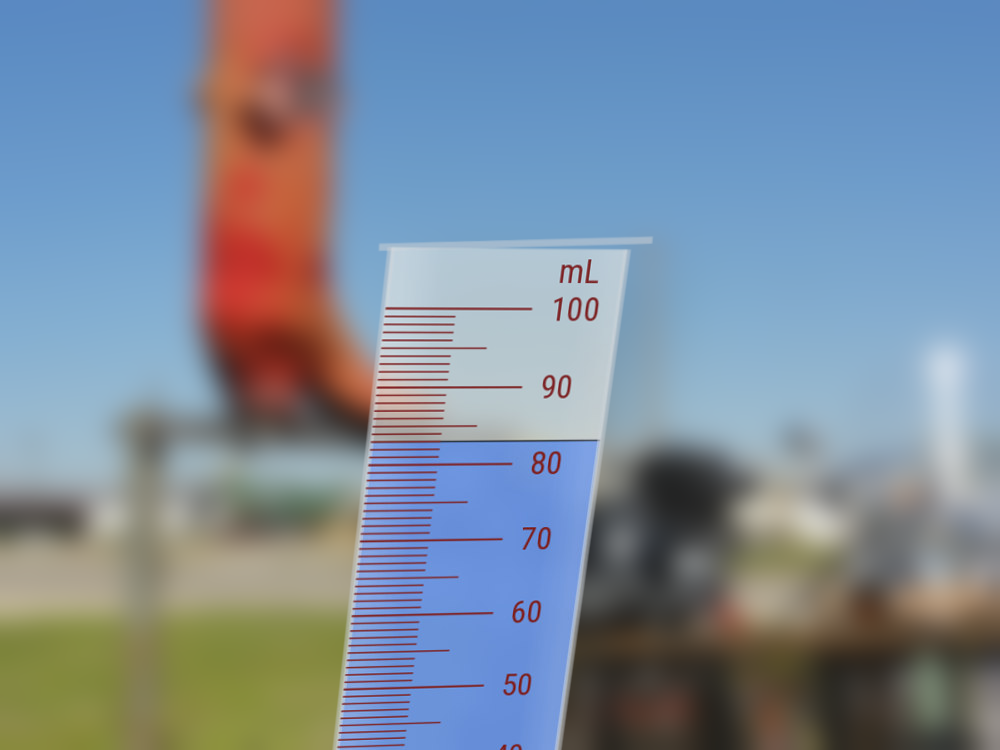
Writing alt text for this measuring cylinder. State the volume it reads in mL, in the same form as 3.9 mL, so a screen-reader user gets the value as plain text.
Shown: 83 mL
